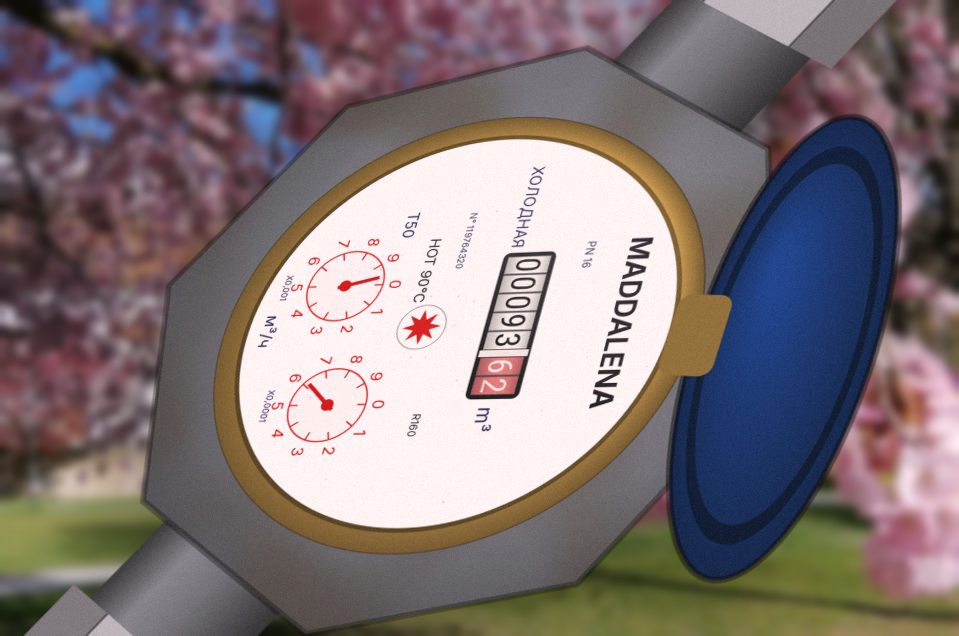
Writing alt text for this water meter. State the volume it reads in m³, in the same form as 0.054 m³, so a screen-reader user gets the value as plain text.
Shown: 93.6196 m³
